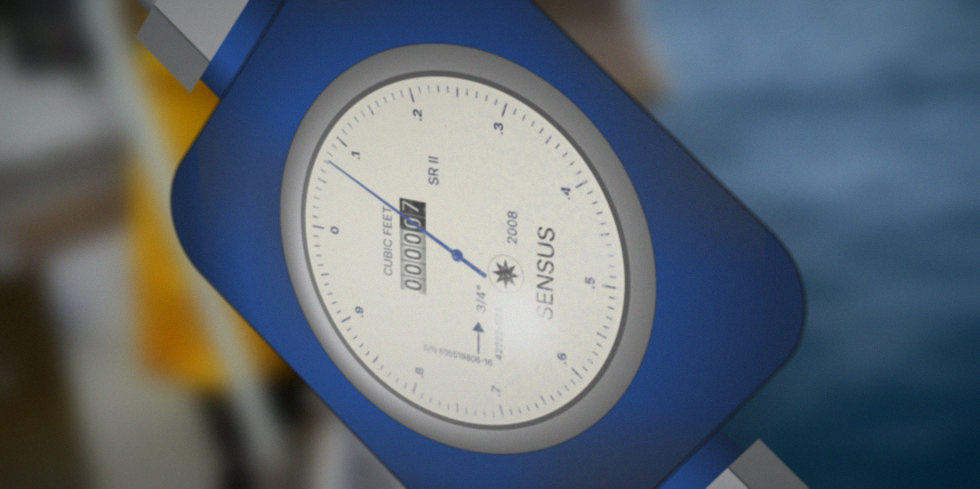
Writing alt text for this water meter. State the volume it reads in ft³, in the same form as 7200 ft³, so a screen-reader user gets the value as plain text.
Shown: 7.07 ft³
